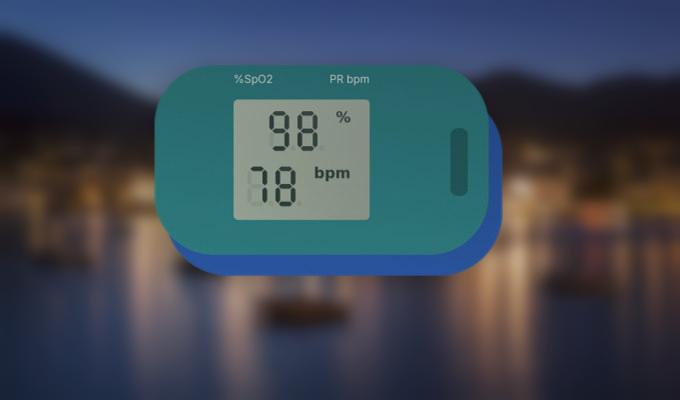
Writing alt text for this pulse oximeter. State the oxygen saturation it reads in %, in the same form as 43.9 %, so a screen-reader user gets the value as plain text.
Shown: 98 %
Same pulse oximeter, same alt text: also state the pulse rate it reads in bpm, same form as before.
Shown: 78 bpm
